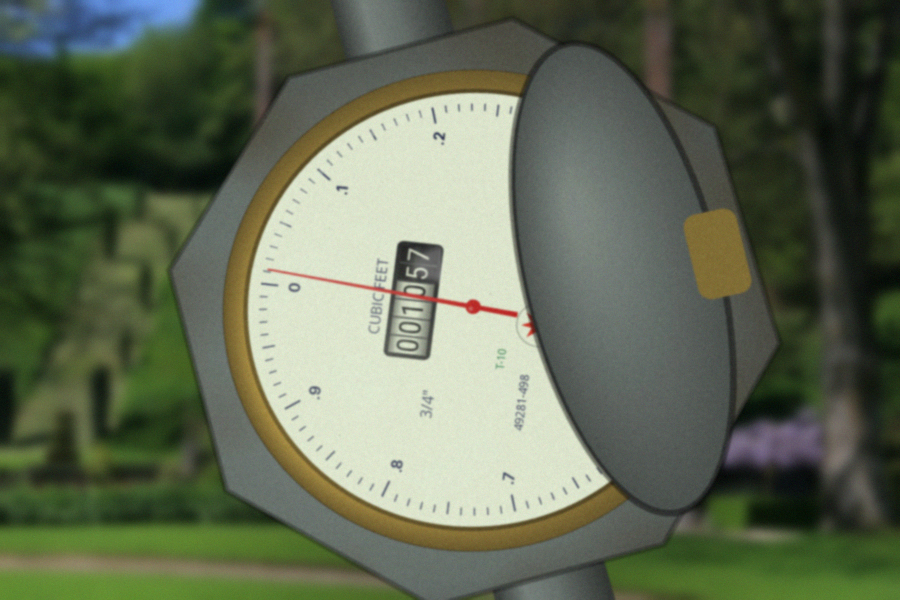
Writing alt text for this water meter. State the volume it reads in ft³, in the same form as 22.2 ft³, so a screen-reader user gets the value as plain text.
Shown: 1057.01 ft³
